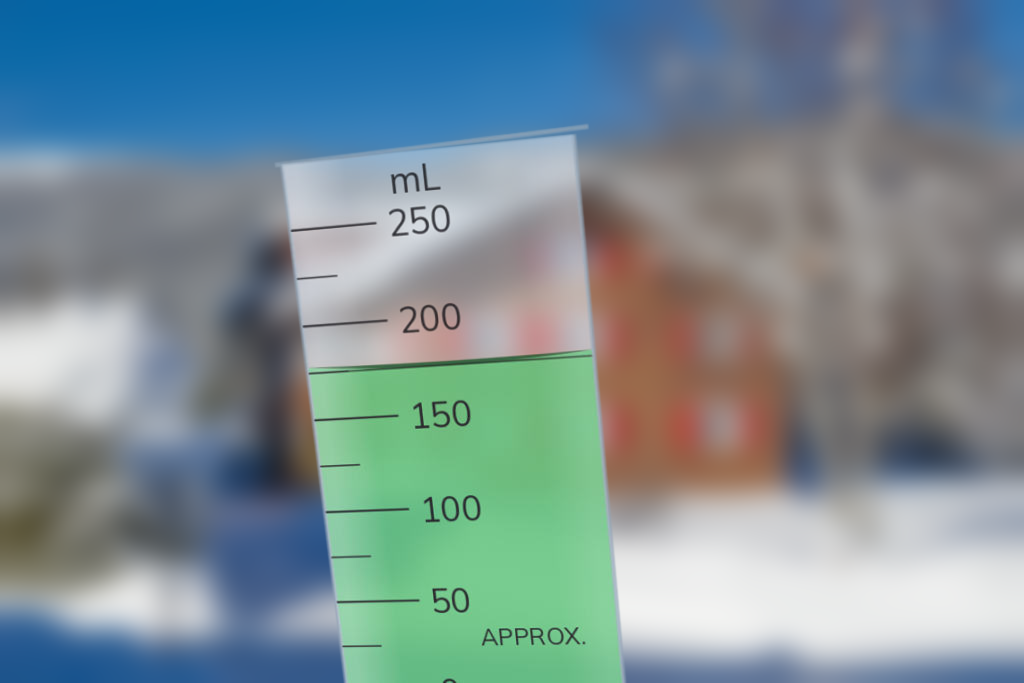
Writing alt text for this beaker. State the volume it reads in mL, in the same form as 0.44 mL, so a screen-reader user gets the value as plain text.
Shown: 175 mL
